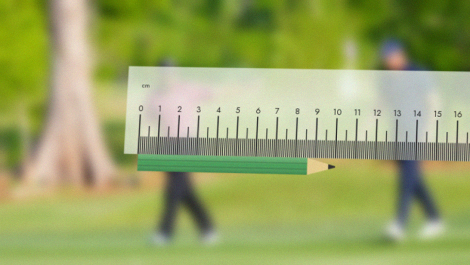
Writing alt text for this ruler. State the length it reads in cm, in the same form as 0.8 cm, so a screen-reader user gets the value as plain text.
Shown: 10 cm
